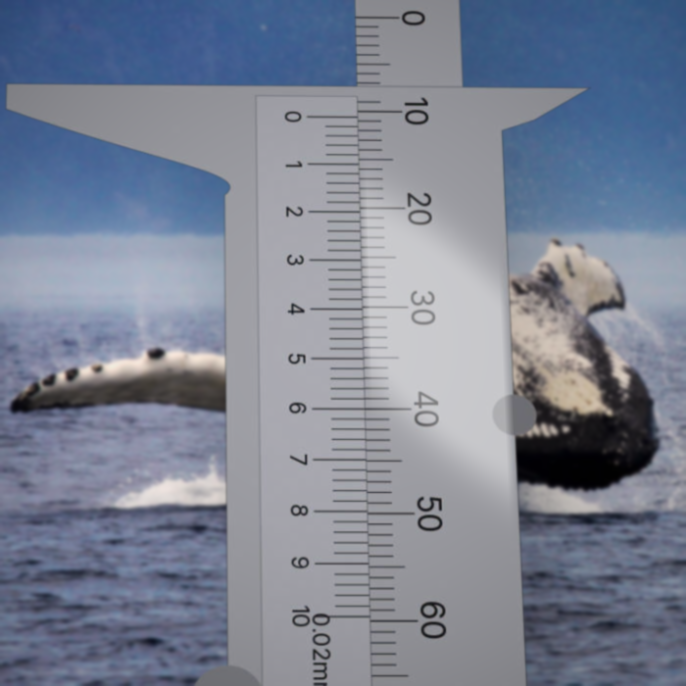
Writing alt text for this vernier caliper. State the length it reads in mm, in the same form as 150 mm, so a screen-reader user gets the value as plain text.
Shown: 10.6 mm
